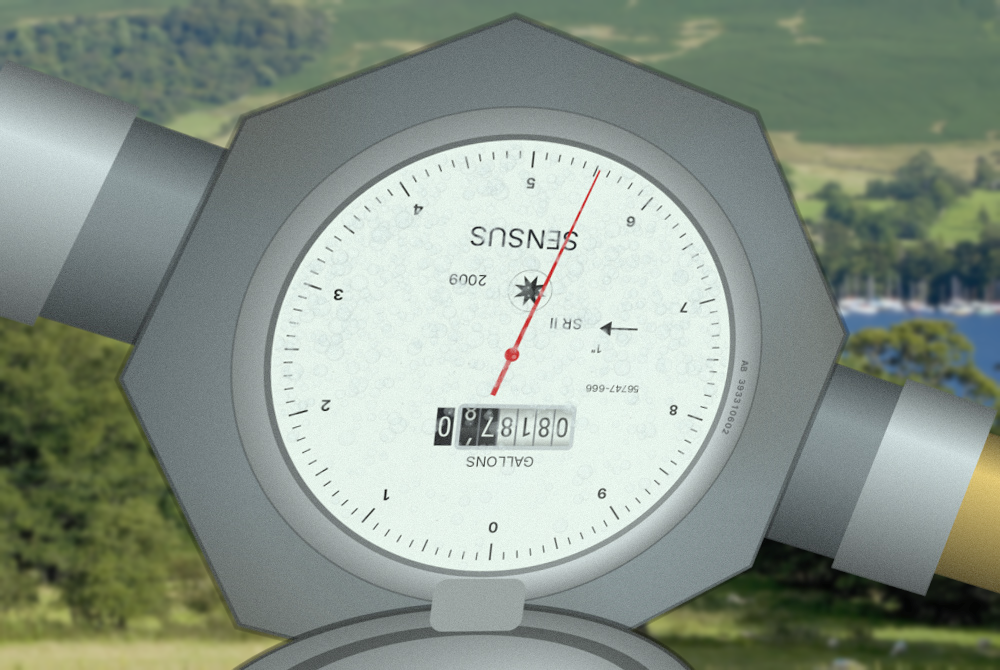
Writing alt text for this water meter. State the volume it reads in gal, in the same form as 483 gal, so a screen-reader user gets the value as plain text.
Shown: 818775.5 gal
